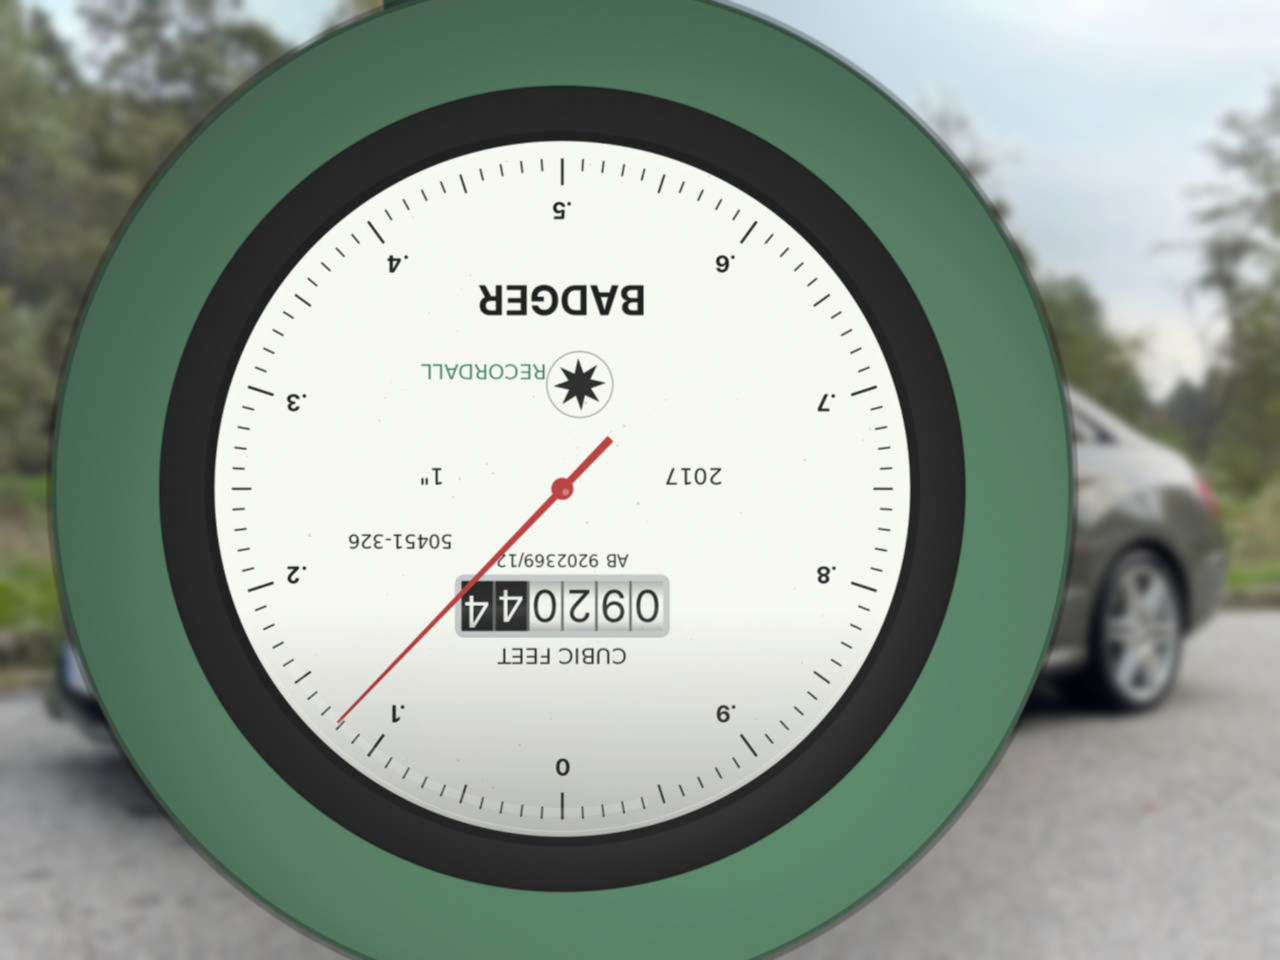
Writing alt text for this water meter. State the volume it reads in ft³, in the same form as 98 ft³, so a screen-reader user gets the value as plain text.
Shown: 92044.12 ft³
